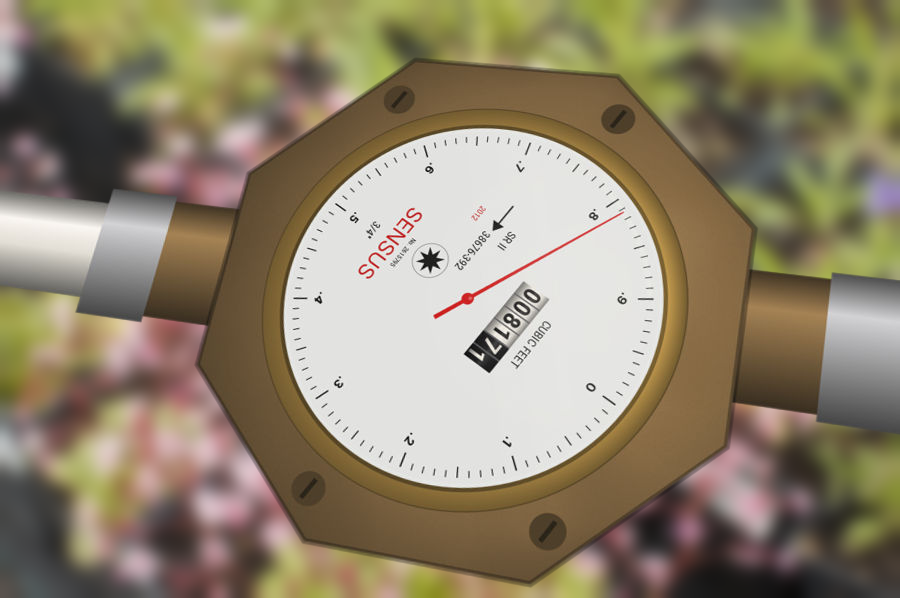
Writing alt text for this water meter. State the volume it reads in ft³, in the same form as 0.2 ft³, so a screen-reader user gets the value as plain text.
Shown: 8170.81 ft³
